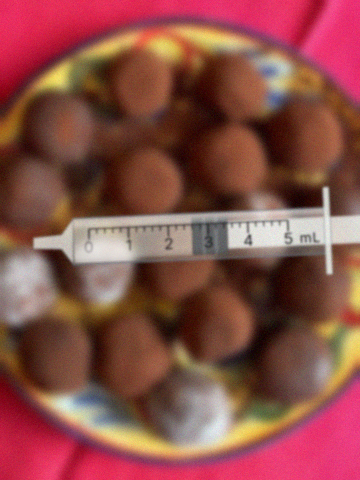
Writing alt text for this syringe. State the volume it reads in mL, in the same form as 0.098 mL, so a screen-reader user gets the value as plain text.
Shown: 2.6 mL
